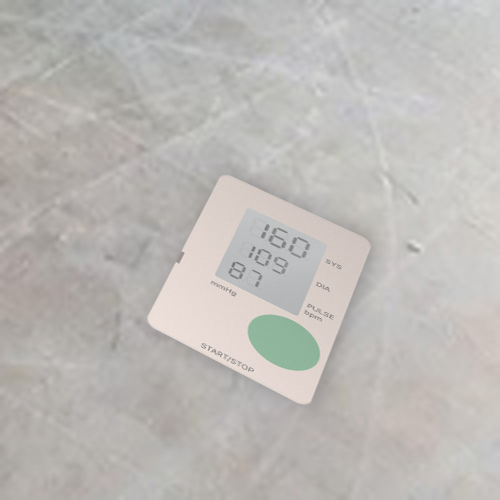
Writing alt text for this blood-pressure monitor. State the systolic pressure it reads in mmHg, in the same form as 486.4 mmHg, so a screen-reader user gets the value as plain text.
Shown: 160 mmHg
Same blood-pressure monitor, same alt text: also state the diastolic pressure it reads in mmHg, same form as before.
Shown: 109 mmHg
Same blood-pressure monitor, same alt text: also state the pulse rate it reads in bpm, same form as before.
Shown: 87 bpm
